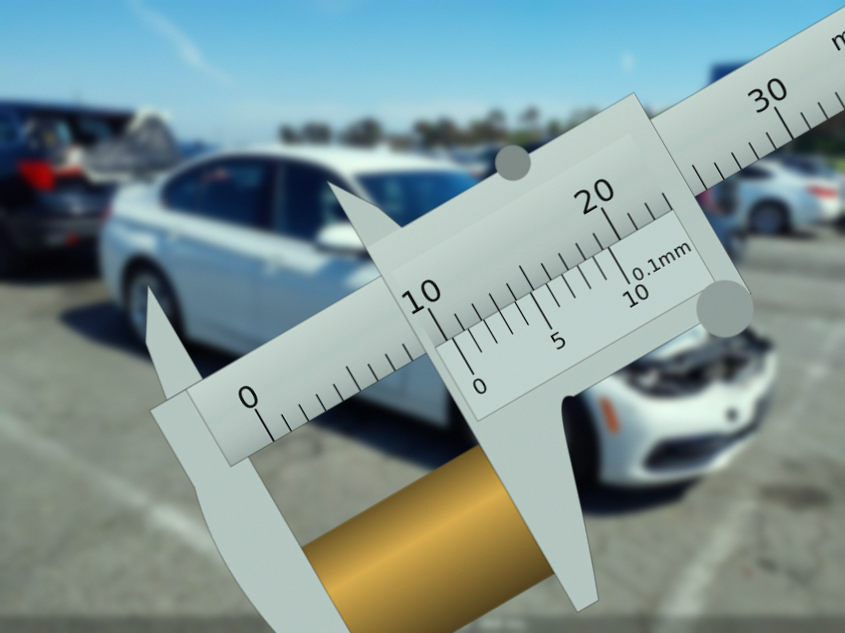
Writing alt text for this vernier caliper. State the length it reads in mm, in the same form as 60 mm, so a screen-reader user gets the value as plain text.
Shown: 10.3 mm
